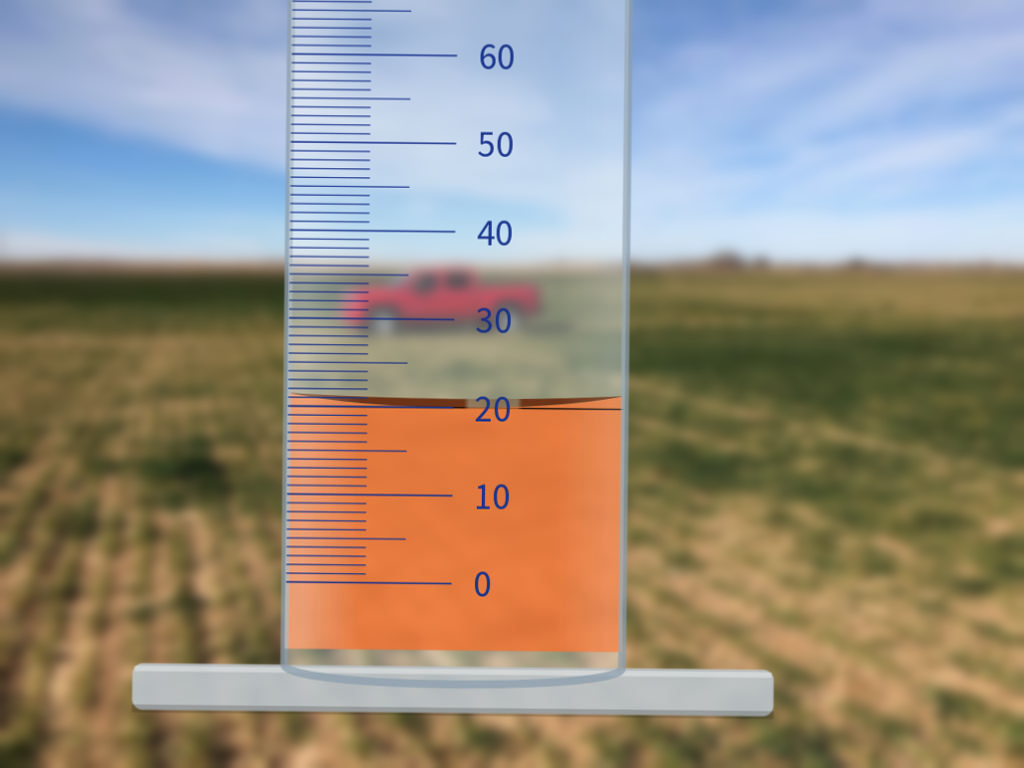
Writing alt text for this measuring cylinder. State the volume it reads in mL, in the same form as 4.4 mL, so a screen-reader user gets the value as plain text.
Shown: 20 mL
